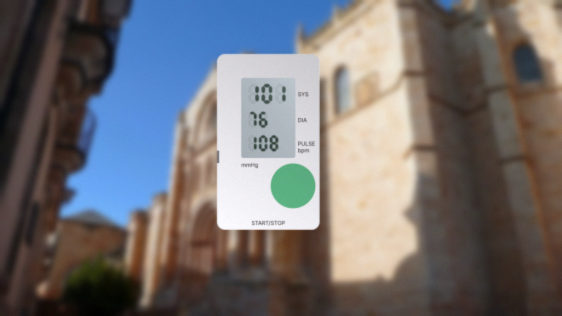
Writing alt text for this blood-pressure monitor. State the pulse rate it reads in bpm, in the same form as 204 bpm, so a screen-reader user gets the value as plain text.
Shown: 108 bpm
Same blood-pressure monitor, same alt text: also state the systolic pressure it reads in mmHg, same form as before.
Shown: 101 mmHg
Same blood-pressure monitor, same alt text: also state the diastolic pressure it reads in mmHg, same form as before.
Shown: 76 mmHg
